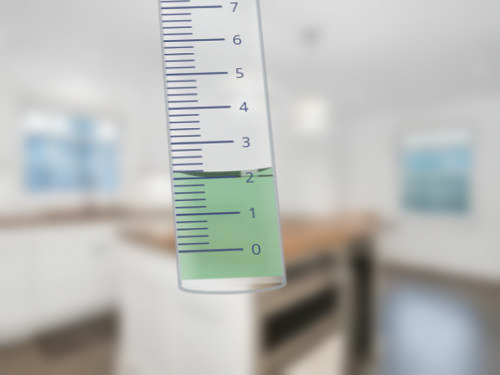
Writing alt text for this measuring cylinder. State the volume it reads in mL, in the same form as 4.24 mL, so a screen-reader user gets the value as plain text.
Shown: 2 mL
